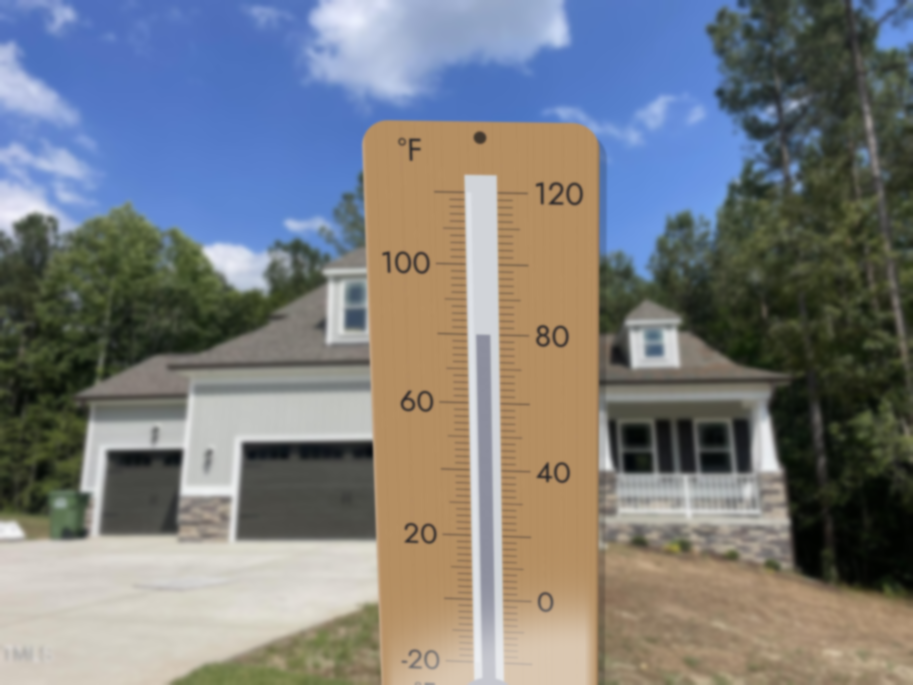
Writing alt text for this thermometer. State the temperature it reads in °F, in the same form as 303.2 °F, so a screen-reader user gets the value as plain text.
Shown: 80 °F
